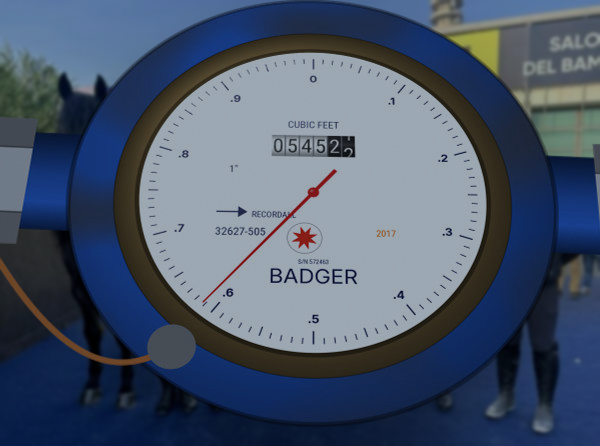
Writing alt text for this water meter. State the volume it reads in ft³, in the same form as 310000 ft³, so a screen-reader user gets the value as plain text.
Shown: 54521.61 ft³
